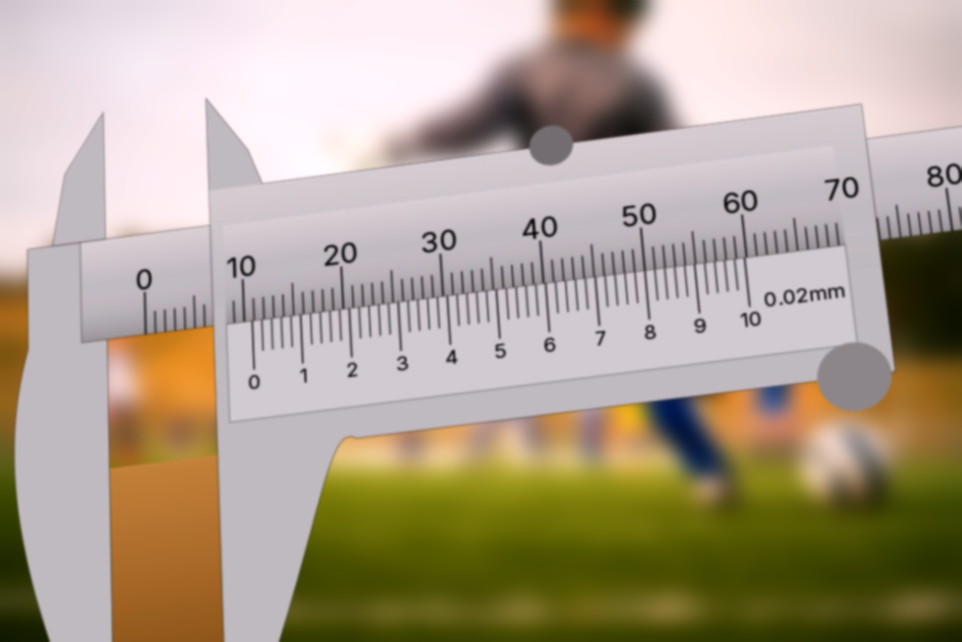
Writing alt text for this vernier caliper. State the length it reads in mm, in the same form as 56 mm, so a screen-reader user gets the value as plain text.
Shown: 10.8 mm
